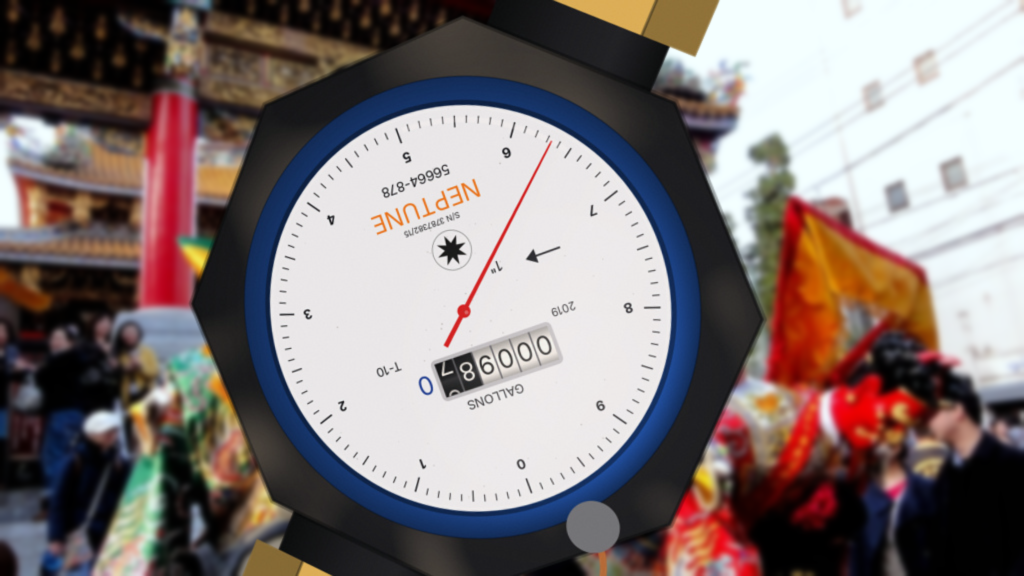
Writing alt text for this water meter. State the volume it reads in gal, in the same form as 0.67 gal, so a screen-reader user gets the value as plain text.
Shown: 9866.3 gal
